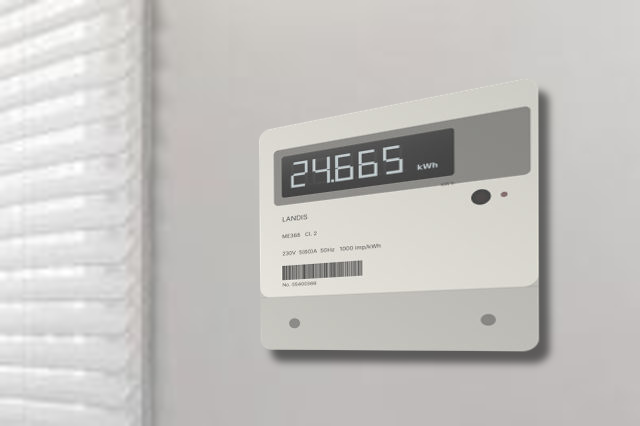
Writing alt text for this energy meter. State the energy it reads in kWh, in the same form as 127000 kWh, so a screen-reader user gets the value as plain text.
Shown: 24.665 kWh
